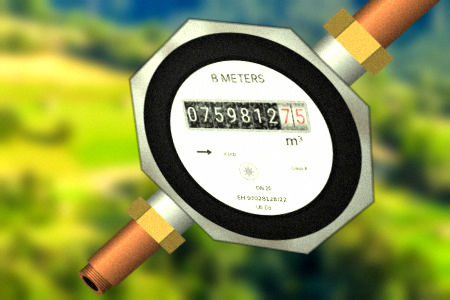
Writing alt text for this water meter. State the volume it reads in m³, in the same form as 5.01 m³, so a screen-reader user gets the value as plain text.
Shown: 759812.75 m³
